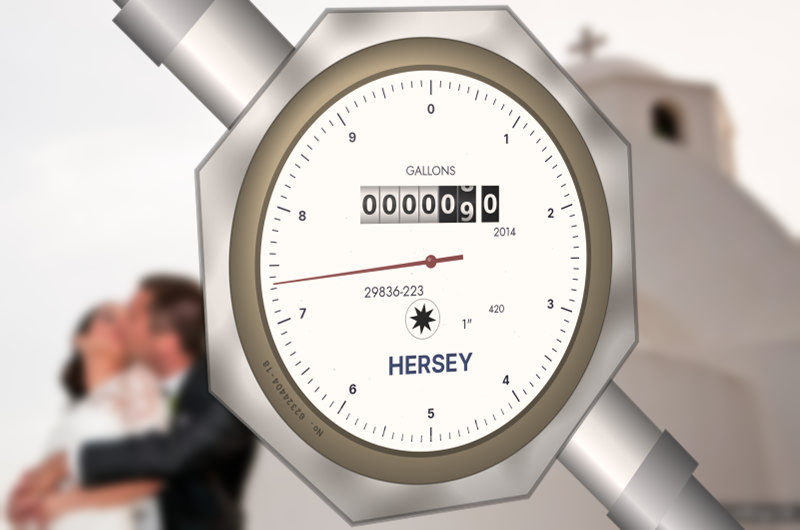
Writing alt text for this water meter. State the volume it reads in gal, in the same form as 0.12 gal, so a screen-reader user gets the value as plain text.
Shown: 87.3 gal
